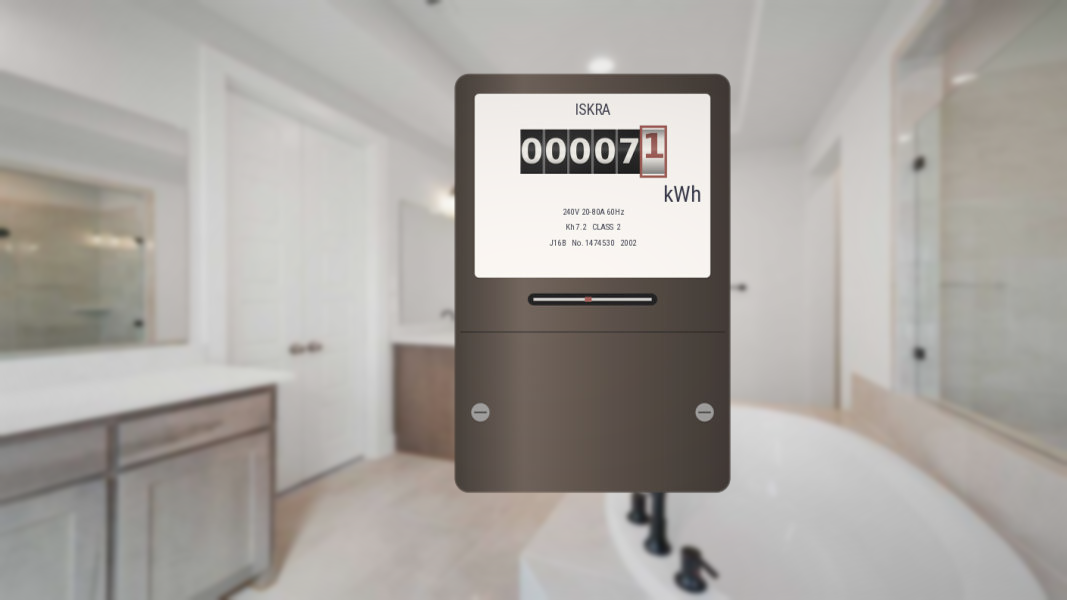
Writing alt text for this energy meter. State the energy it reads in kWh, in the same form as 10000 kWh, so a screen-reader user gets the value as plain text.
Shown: 7.1 kWh
